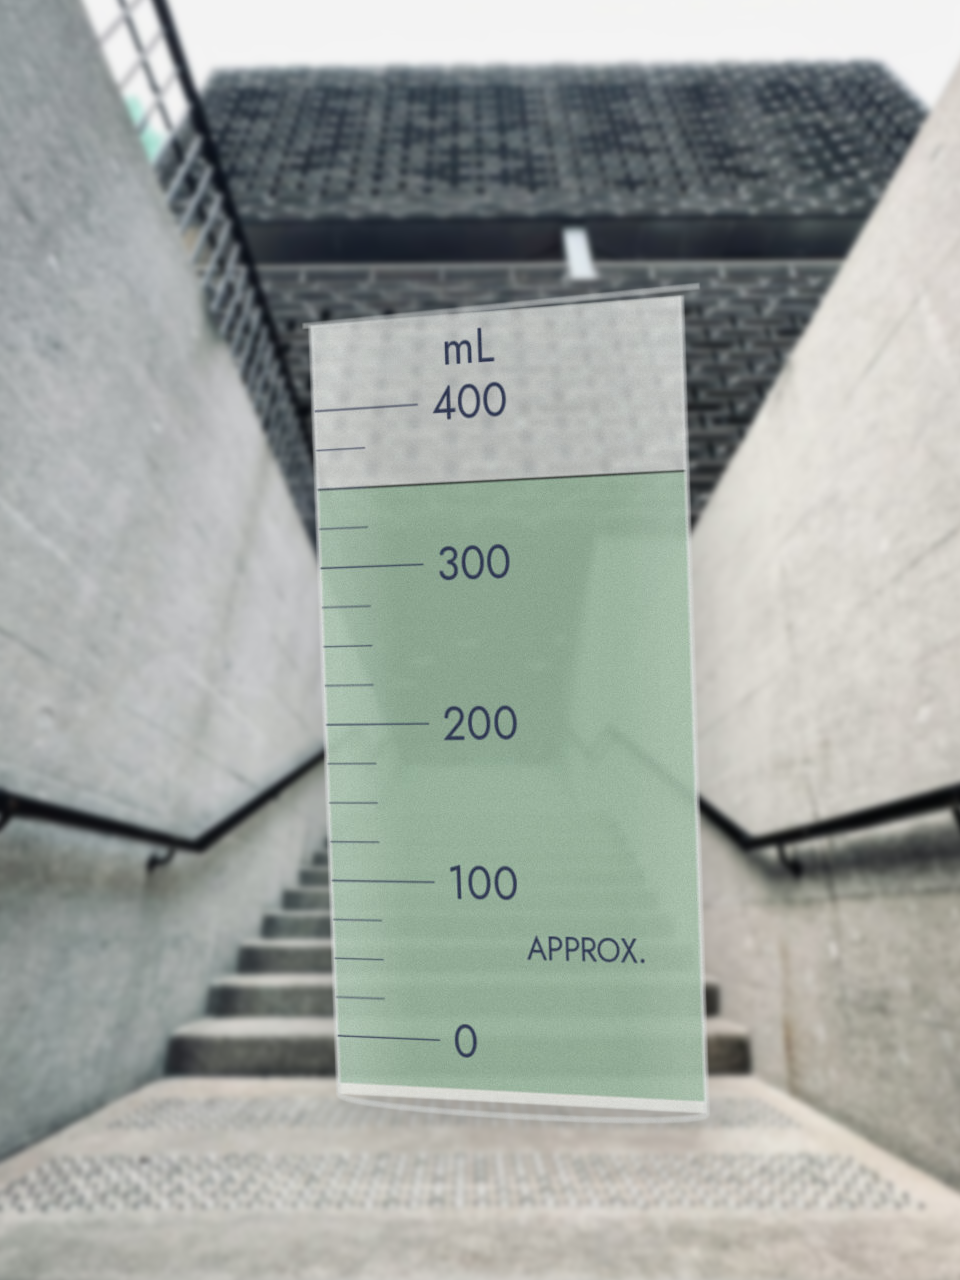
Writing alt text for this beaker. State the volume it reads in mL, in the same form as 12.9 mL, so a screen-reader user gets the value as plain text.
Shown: 350 mL
